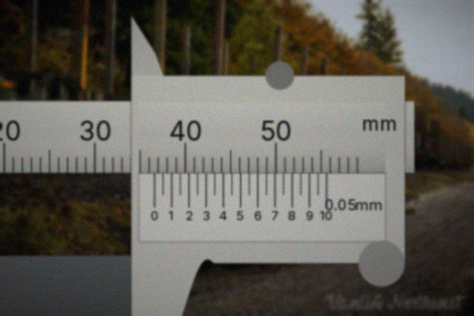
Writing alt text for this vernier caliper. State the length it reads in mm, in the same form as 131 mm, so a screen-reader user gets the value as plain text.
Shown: 36.6 mm
